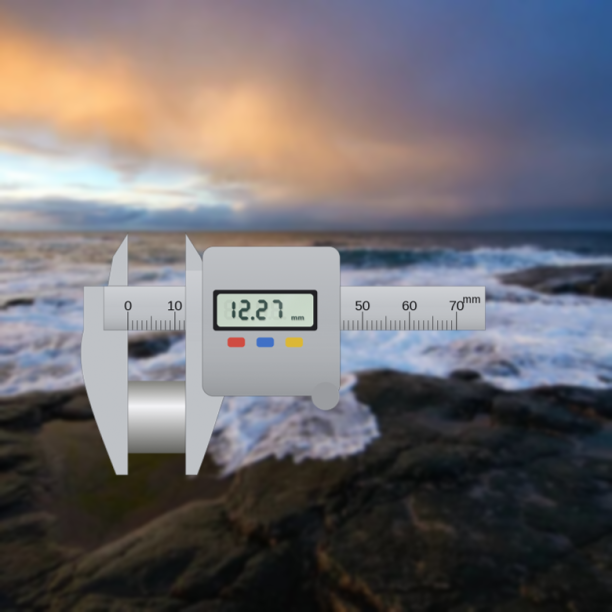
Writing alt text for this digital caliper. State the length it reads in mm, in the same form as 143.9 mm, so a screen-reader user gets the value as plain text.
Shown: 12.27 mm
